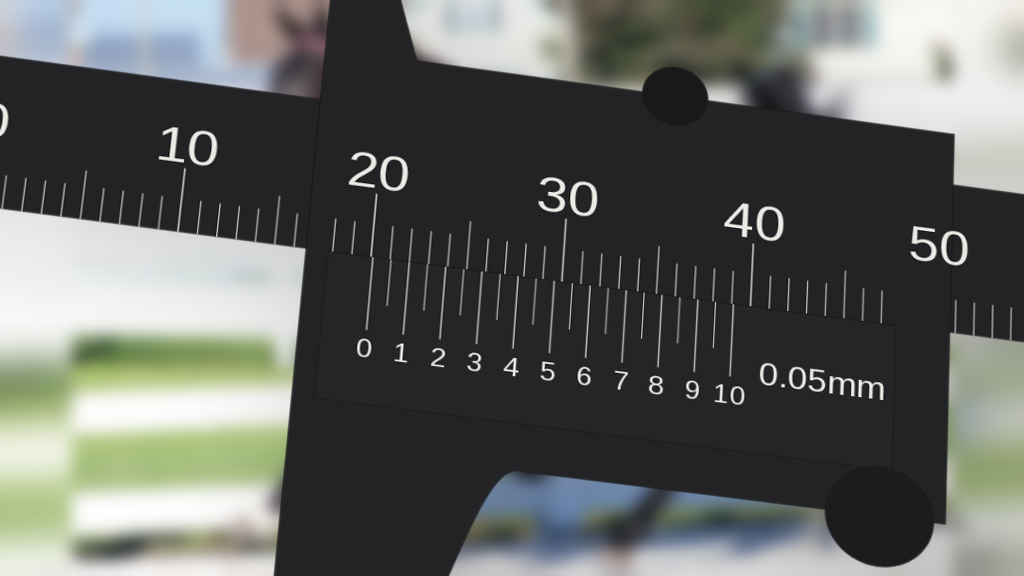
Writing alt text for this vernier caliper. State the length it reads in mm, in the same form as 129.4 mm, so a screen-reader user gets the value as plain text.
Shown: 20.1 mm
